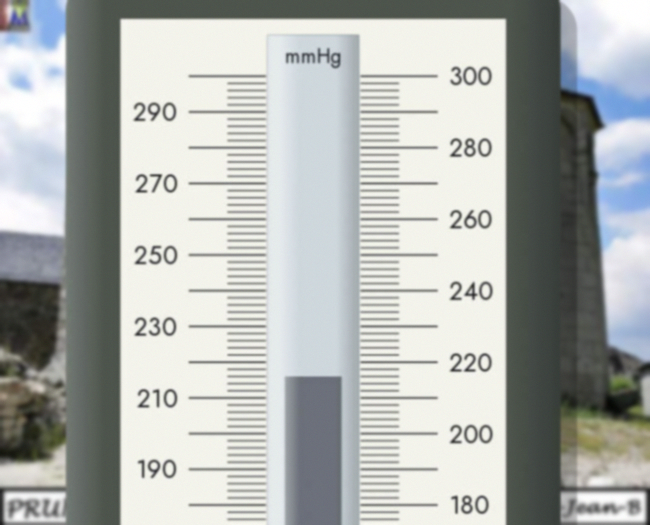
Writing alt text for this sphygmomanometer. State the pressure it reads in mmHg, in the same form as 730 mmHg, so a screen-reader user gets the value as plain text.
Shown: 216 mmHg
